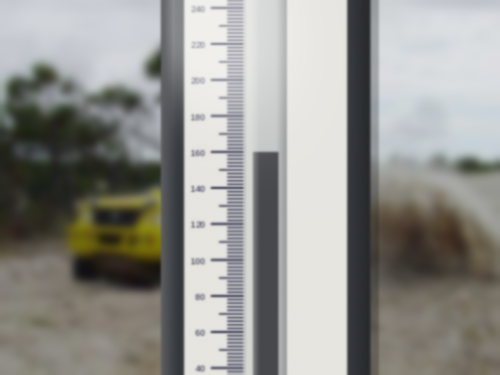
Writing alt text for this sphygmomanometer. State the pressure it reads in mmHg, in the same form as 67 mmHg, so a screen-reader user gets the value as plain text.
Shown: 160 mmHg
